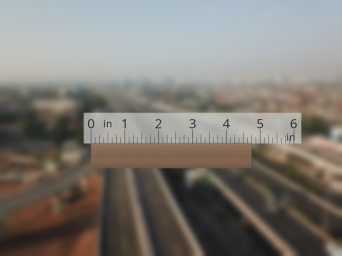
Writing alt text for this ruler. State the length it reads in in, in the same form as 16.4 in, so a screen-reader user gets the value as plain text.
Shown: 4.75 in
